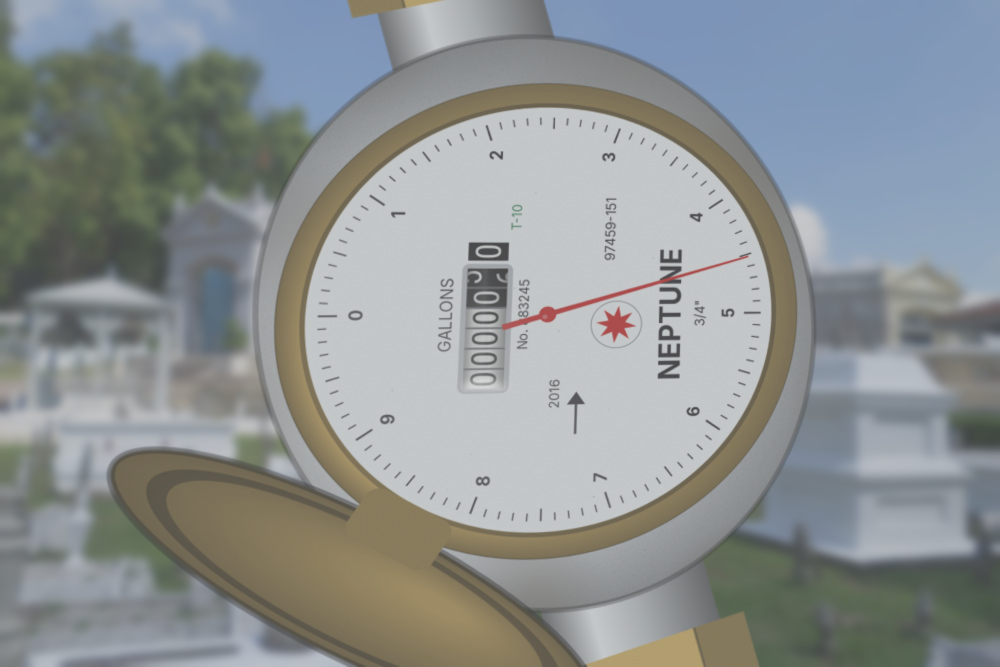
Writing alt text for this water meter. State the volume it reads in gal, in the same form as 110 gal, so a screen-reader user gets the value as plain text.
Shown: 54.5 gal
